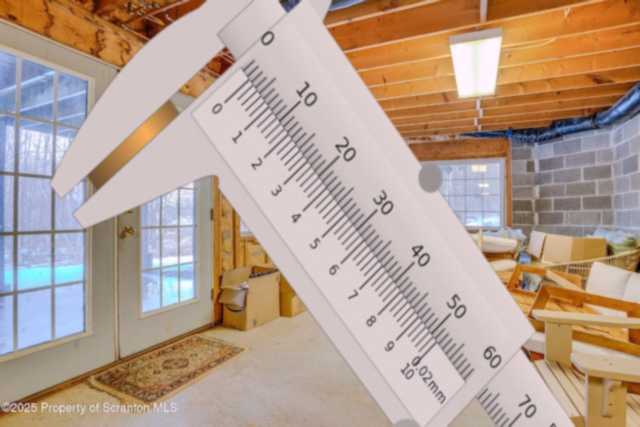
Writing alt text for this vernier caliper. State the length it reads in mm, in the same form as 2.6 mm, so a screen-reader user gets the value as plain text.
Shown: 2.5 mm
